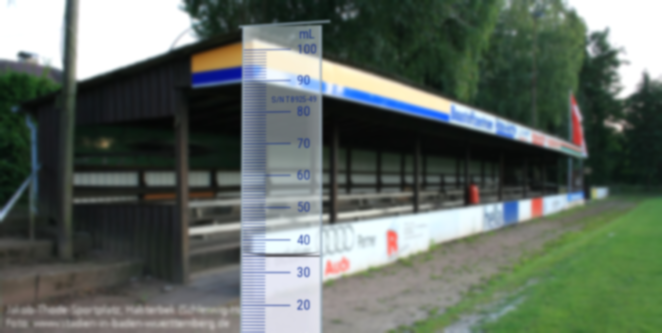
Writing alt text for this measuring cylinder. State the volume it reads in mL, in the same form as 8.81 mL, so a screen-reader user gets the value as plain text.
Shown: 35 mL
